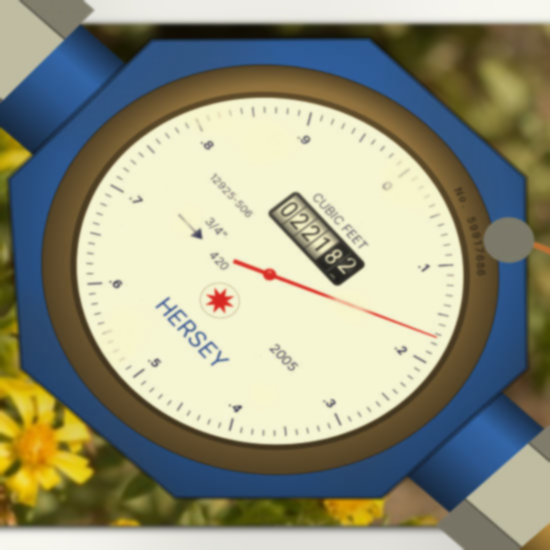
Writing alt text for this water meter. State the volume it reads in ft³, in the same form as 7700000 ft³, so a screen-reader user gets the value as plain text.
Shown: 22182.17 ft³
